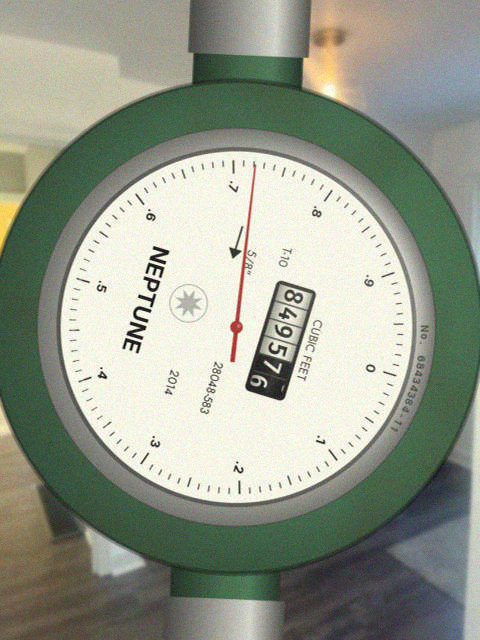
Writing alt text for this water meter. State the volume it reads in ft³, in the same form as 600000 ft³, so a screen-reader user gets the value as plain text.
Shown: 849575.72 ft³
